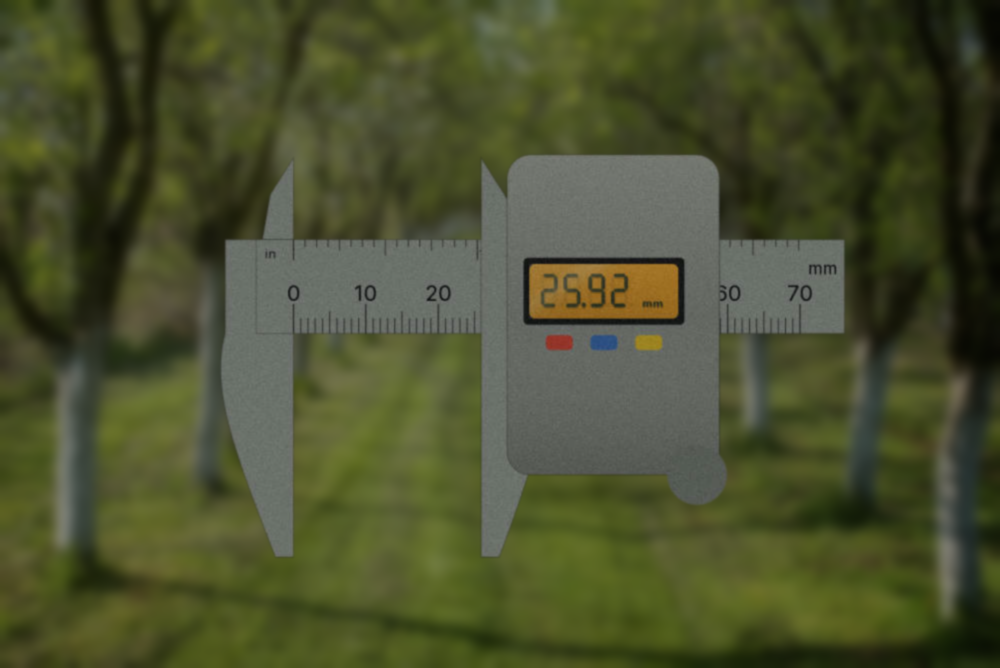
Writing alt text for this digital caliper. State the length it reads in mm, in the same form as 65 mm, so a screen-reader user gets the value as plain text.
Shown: 25.92 mm
